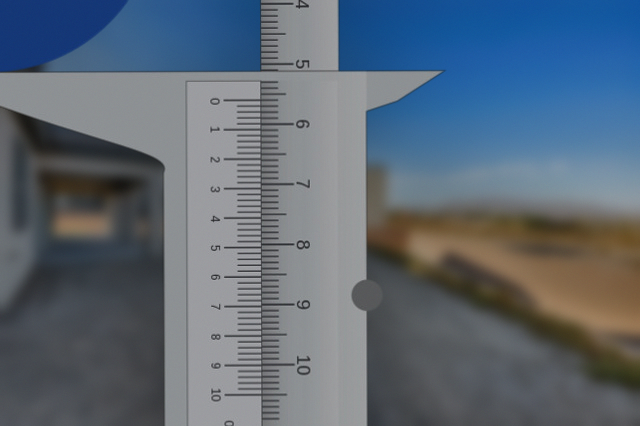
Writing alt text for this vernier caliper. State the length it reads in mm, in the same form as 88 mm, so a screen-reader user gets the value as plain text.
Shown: 56.0 mm
